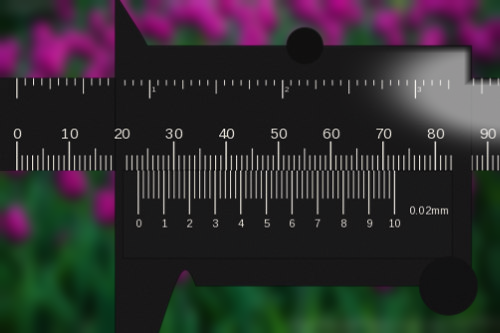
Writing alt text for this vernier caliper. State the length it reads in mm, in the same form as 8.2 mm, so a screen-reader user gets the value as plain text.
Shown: 23.2 mm
